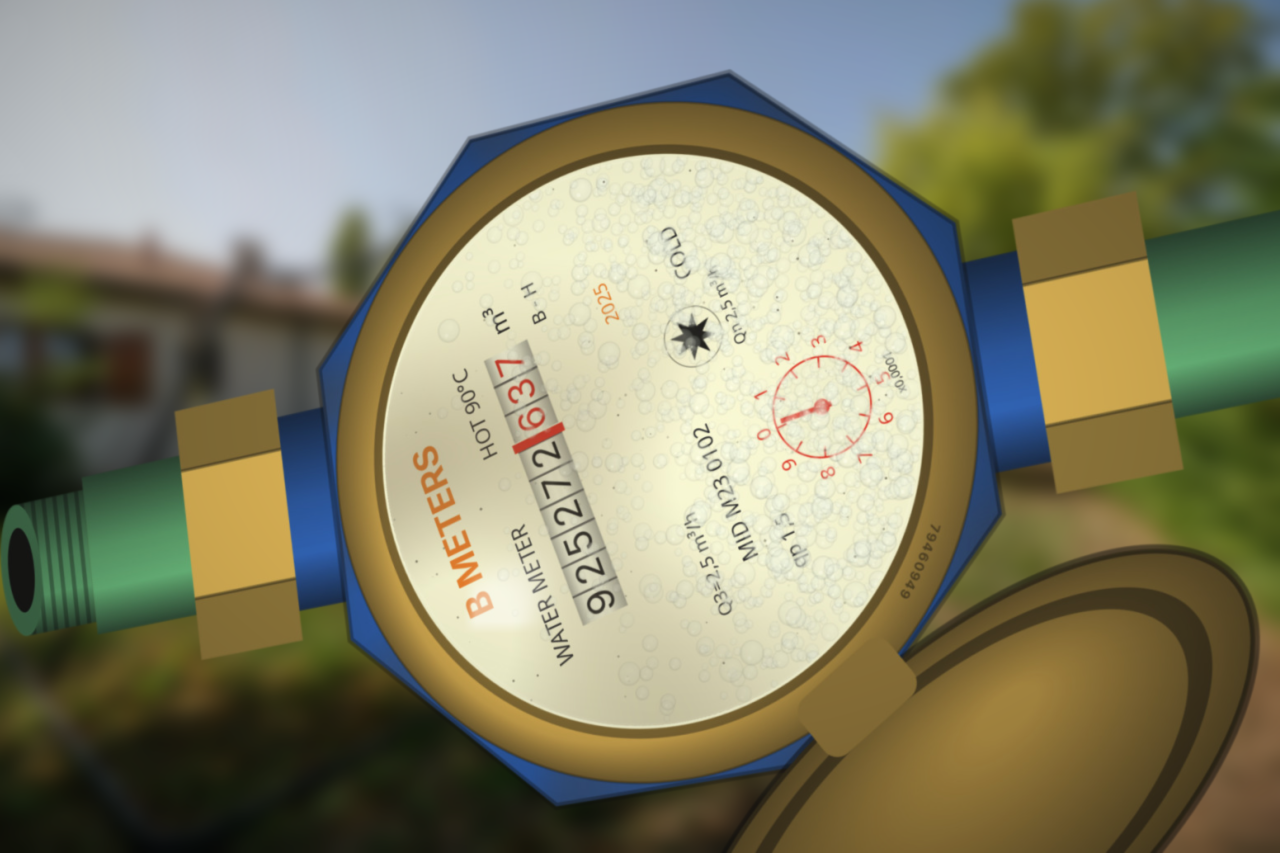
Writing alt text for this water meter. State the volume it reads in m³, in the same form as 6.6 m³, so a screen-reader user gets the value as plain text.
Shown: 925272.6370 m³
